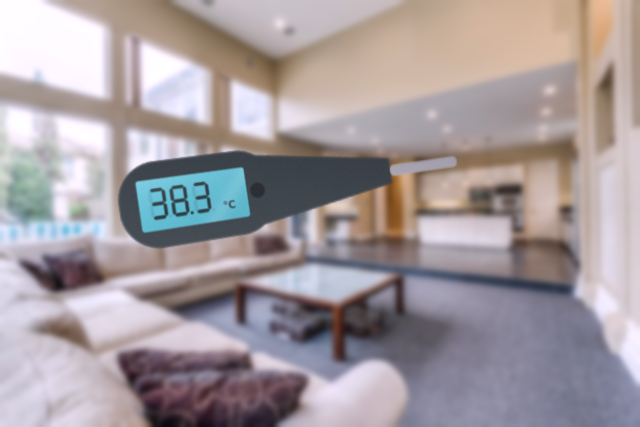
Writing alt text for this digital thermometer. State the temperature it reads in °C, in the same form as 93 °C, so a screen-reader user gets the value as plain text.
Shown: 38.3 °C
